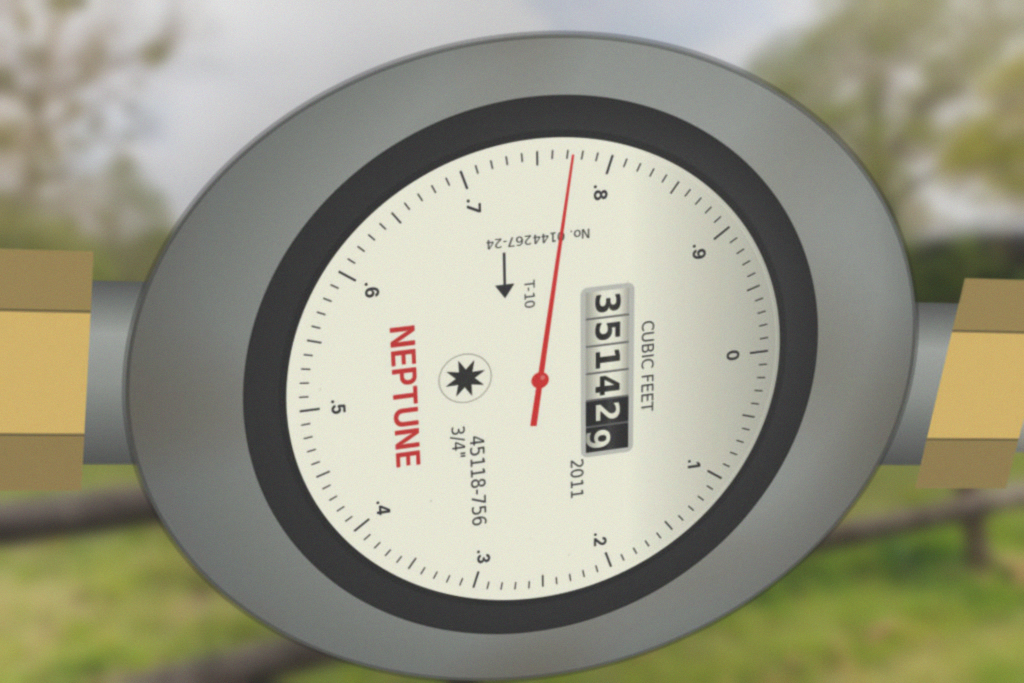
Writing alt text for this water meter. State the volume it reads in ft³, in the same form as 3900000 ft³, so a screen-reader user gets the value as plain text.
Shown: 351428.77 ft³
